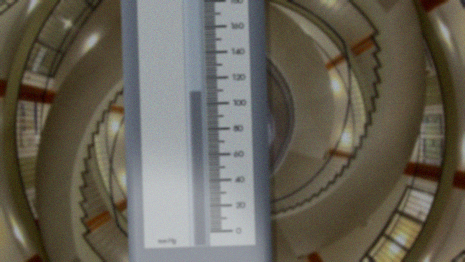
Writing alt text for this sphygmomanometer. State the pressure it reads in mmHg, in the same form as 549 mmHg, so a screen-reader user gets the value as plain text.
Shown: 110 mmHg
